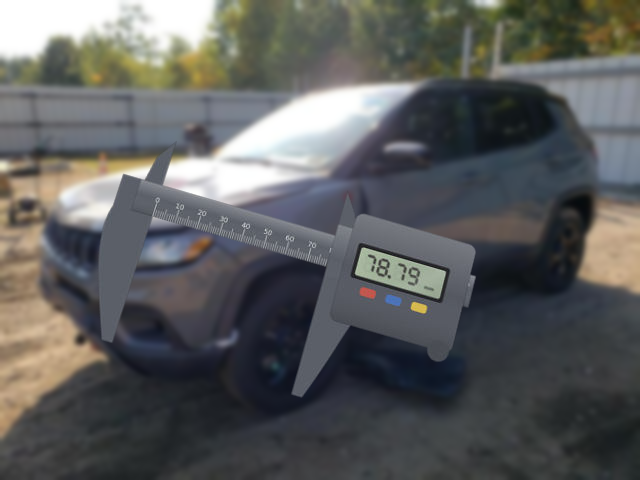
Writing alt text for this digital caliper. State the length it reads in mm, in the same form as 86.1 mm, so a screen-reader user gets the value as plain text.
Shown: 78.79 mm
